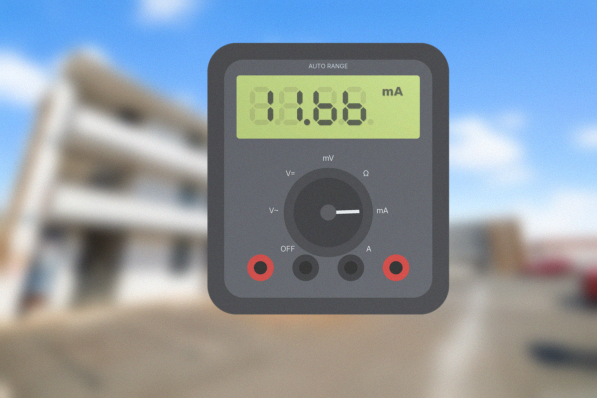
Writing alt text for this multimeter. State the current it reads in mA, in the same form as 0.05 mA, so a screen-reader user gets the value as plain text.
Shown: 11.66 mA
